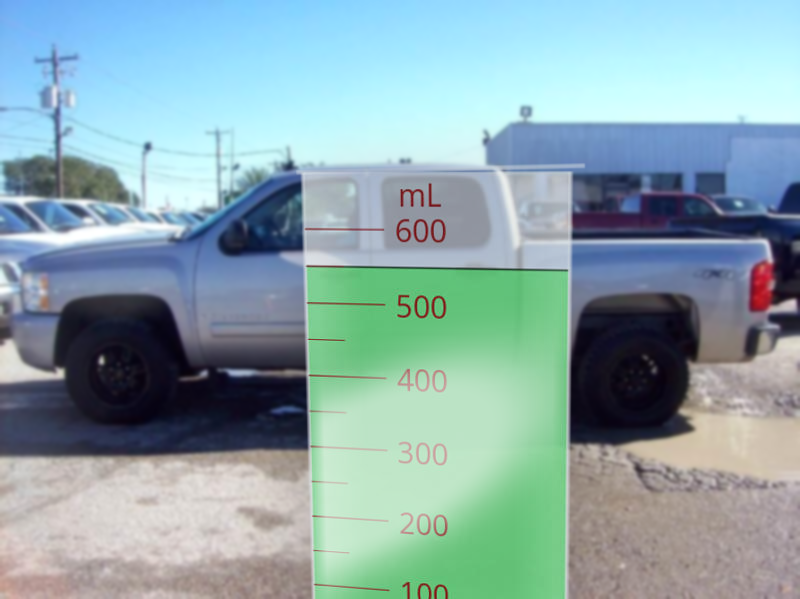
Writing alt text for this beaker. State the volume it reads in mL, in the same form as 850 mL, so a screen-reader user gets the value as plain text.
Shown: 550 mL
